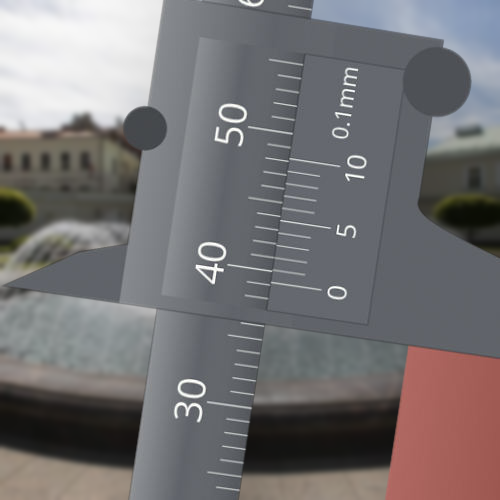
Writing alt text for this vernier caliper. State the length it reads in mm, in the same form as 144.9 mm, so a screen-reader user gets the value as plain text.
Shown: 39.2 mm
